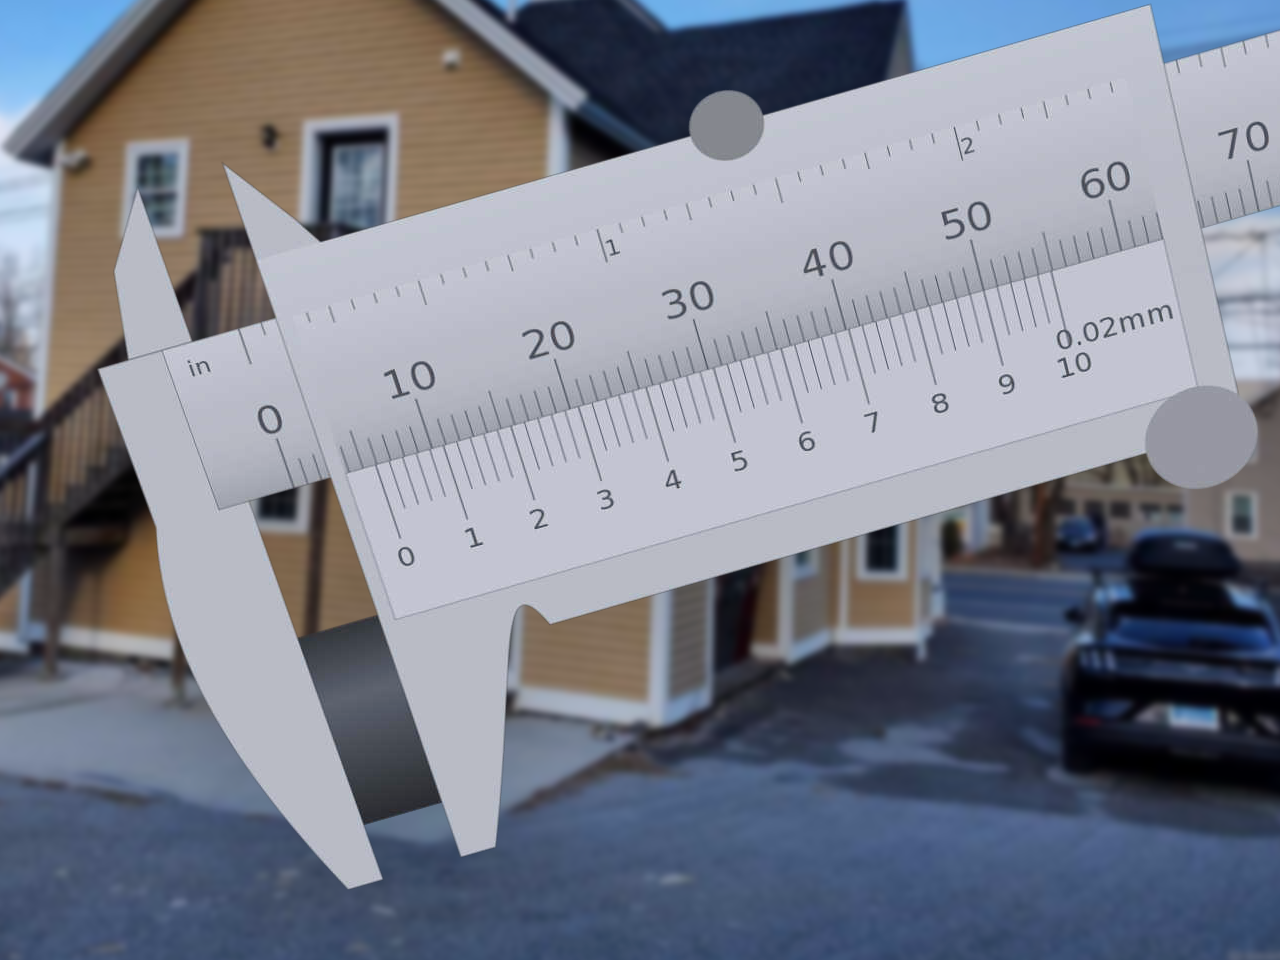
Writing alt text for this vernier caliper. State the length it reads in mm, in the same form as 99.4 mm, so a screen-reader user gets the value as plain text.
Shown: 5.9 mm
